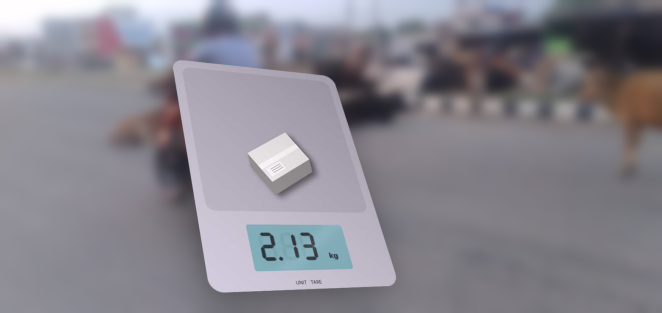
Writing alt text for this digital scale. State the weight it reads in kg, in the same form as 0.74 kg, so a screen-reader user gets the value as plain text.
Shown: 2.13 kg
